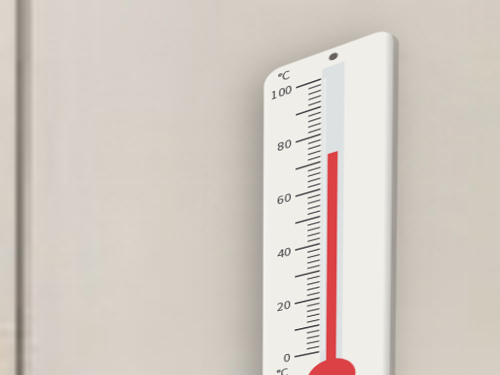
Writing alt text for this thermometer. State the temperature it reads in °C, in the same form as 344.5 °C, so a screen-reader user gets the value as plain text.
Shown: 72 °C
